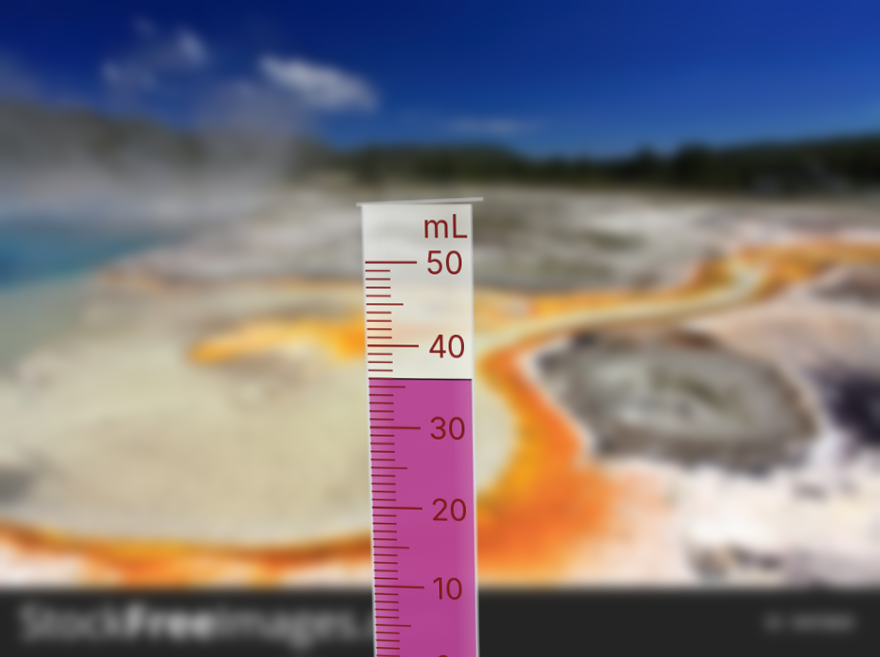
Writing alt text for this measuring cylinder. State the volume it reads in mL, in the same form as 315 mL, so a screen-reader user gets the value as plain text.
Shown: 36 mL
